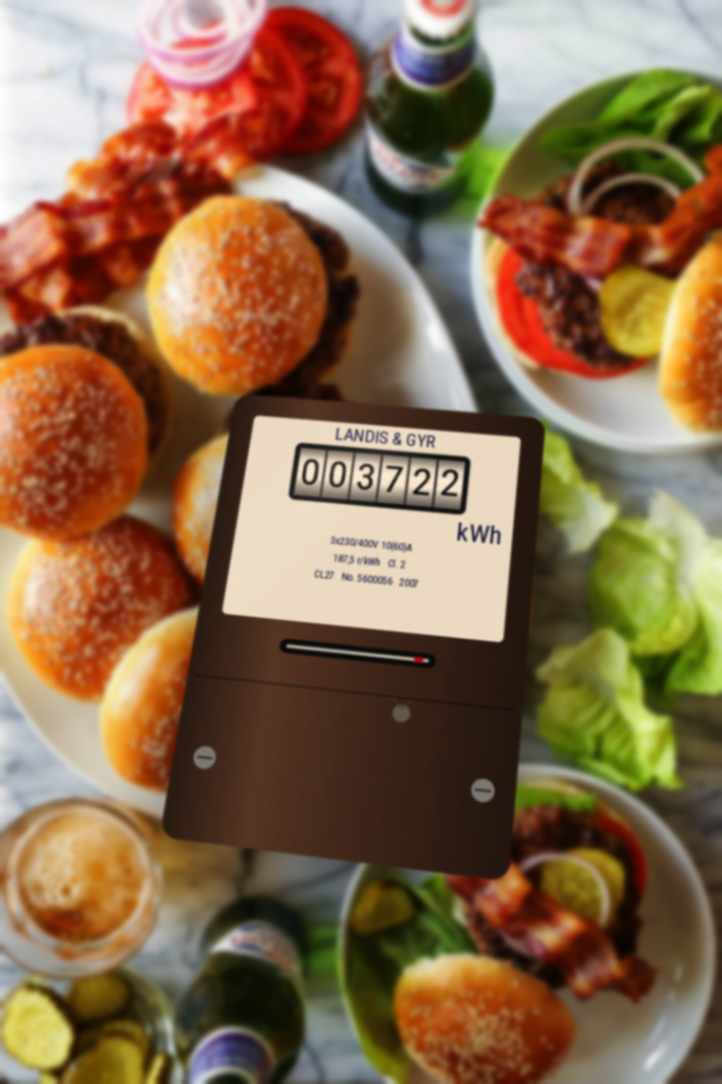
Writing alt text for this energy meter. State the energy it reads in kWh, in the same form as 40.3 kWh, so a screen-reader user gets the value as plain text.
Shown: 3722 kWh
